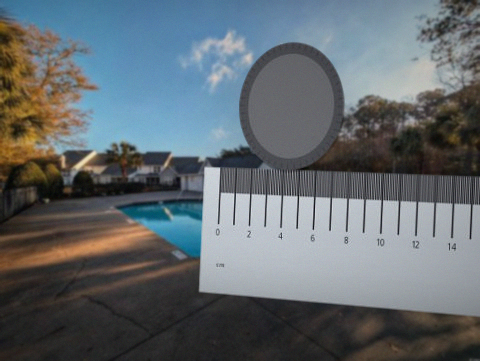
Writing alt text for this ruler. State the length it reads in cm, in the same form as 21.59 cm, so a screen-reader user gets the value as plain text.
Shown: 6.5 cm
